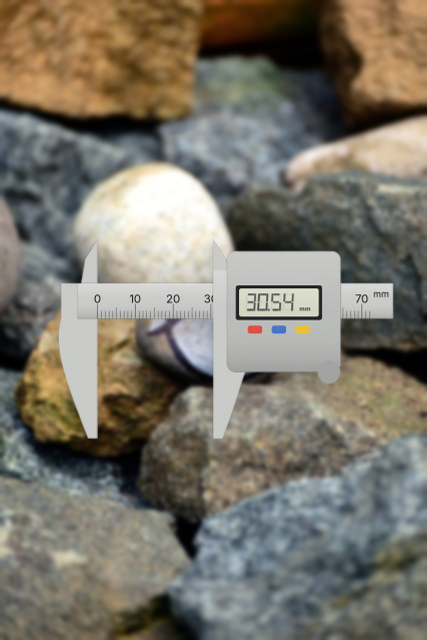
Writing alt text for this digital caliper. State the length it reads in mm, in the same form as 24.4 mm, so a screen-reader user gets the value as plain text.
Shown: 30.54 mm
